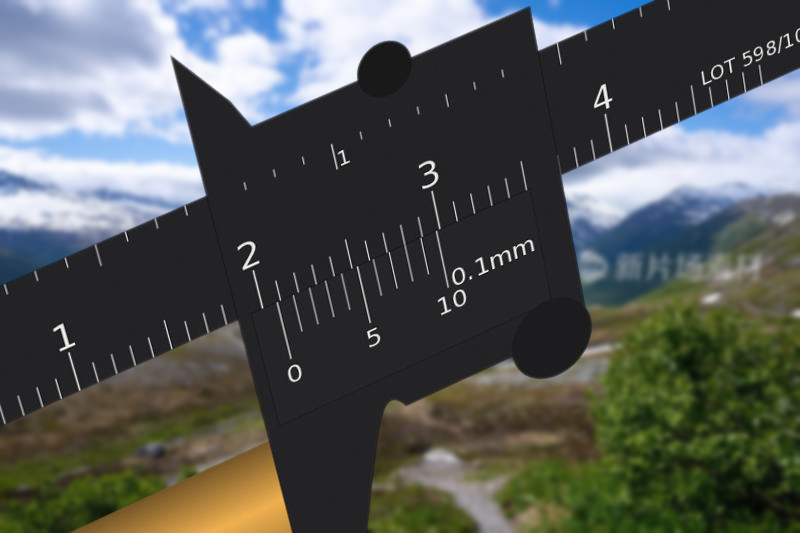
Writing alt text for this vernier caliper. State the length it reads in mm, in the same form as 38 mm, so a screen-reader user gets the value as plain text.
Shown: 20.8 mm
